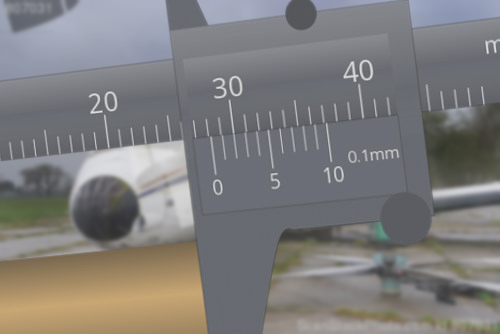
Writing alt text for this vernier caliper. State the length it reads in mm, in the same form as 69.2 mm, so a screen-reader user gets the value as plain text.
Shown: 28.2 mm
